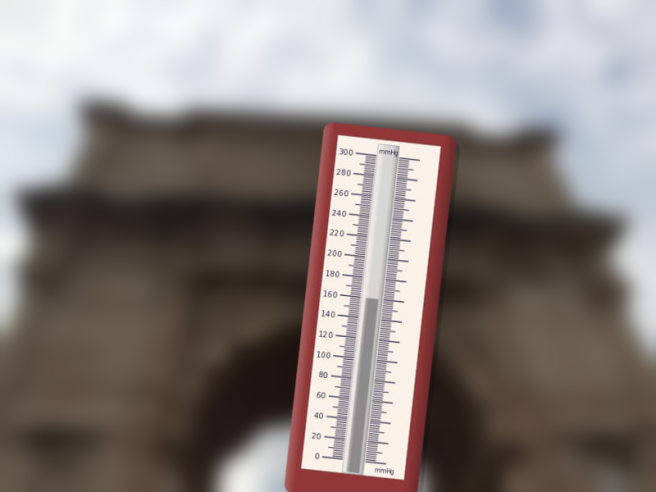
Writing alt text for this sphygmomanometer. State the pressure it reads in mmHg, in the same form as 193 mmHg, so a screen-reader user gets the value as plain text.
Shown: 160 mmHg
